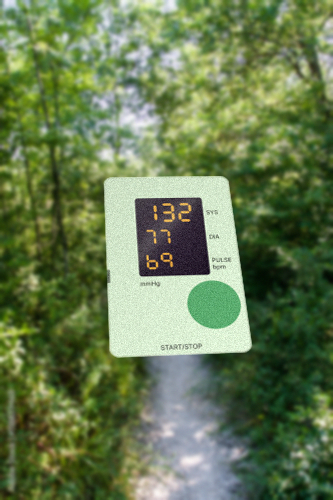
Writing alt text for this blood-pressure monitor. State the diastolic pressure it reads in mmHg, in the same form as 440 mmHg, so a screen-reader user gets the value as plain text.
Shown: 77 mmHg
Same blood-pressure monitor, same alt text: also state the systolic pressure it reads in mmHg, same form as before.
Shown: 132 mmHg
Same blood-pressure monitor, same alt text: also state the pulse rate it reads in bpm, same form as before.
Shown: 69 bpm
